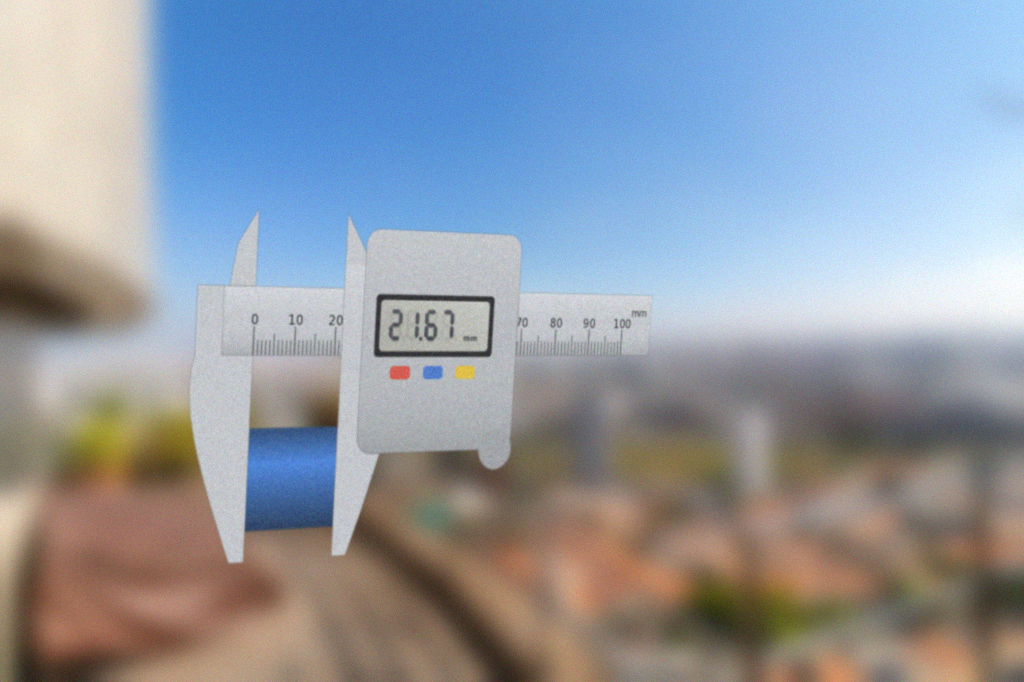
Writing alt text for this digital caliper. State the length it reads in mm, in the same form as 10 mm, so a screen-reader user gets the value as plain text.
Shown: 21.67 mm
